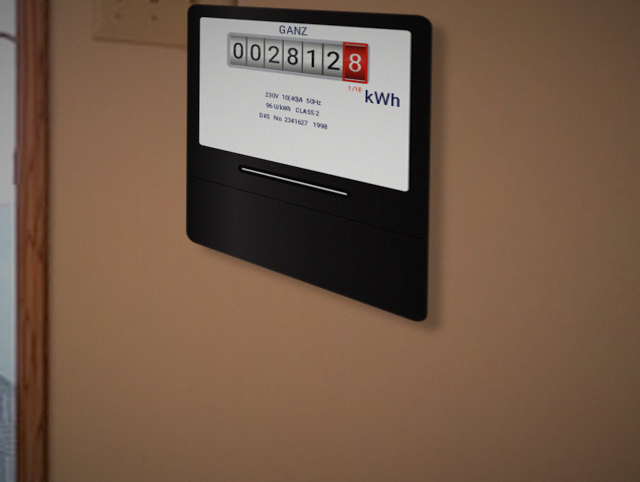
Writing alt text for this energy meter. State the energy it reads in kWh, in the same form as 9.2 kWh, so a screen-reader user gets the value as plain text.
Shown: 2812.8 kWh
